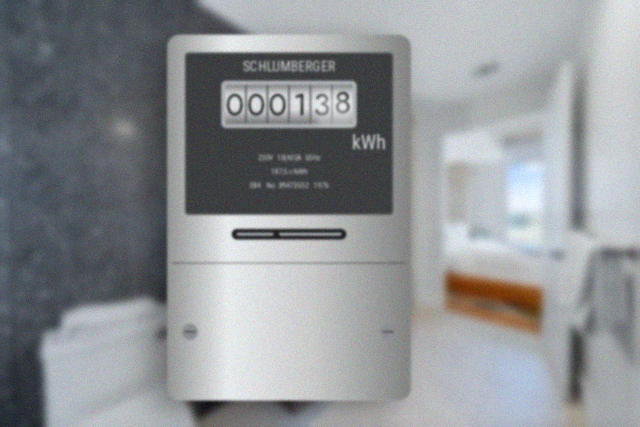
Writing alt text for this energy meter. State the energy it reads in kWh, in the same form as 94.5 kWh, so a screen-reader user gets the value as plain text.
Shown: 138 kWh
